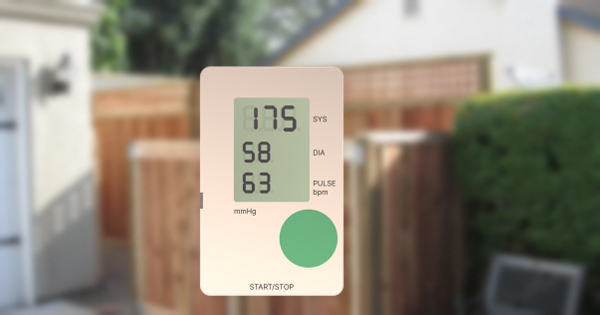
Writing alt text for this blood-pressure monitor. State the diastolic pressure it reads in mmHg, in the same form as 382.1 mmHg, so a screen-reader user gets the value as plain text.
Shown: 58 mmHg
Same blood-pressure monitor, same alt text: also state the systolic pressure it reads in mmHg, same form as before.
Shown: 175 mmHg
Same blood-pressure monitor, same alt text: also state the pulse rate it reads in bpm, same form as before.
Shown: 63 bpm
